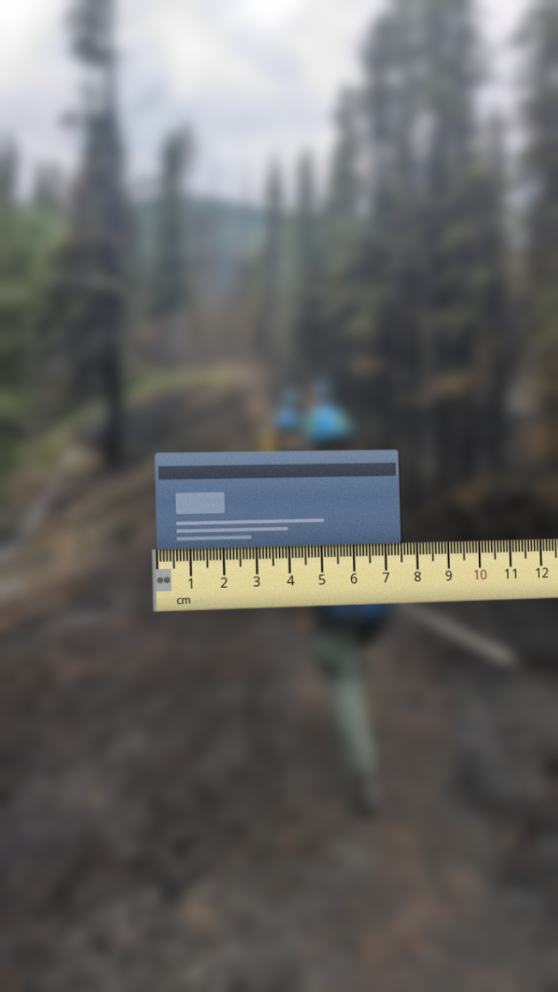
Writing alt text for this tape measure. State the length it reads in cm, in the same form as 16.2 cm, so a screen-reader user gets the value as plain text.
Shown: 7.5 cm
